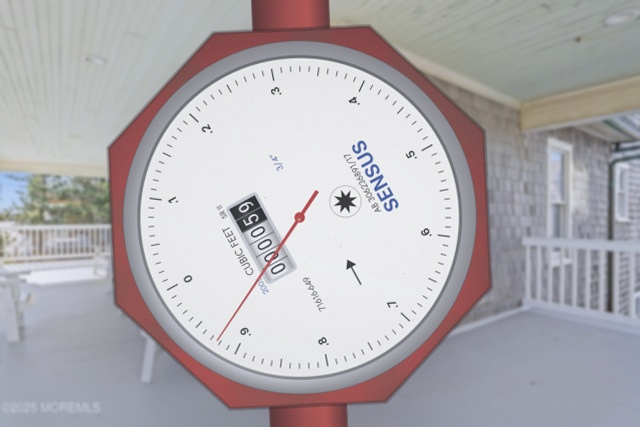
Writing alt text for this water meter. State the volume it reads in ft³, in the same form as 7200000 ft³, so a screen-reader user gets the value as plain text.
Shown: 58.92 ft³
